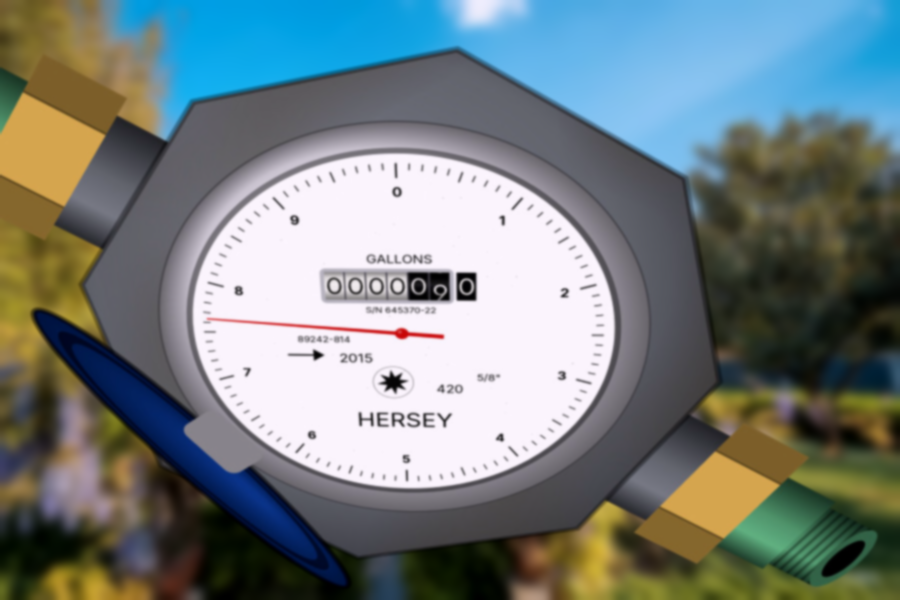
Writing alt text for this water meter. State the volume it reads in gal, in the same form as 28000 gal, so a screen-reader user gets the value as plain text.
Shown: 87.6 gal
